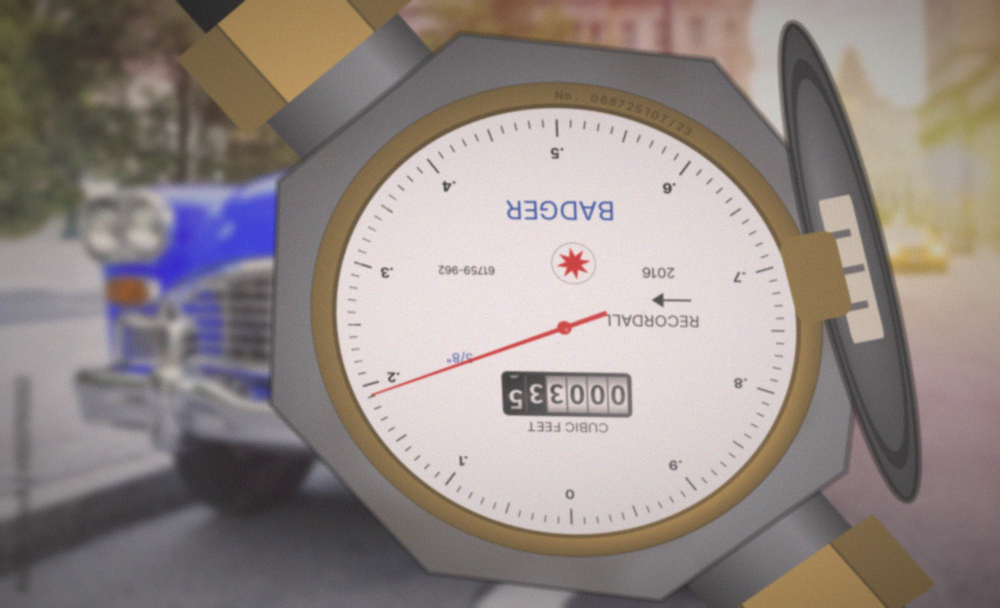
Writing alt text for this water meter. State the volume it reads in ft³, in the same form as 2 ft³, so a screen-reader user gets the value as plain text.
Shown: 335.19 ft³
